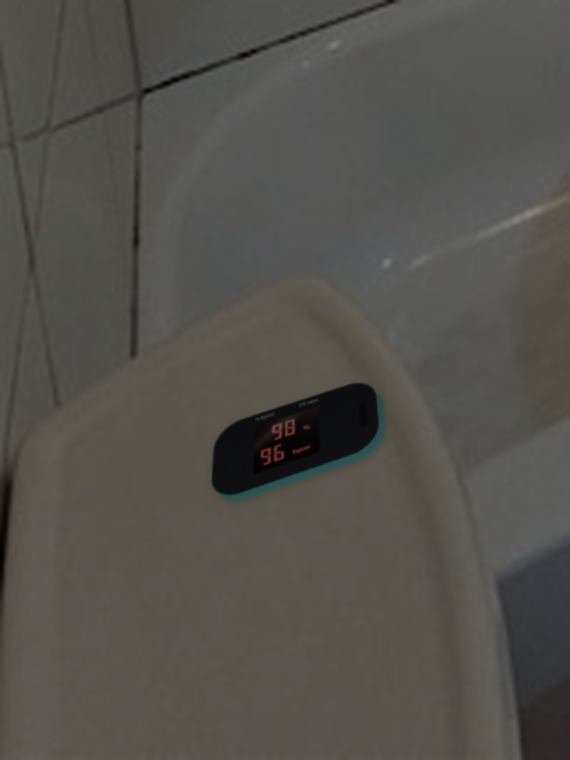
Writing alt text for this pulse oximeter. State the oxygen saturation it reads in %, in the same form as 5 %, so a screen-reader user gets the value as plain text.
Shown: 98 %
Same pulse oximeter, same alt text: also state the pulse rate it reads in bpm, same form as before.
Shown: 96 bpm
